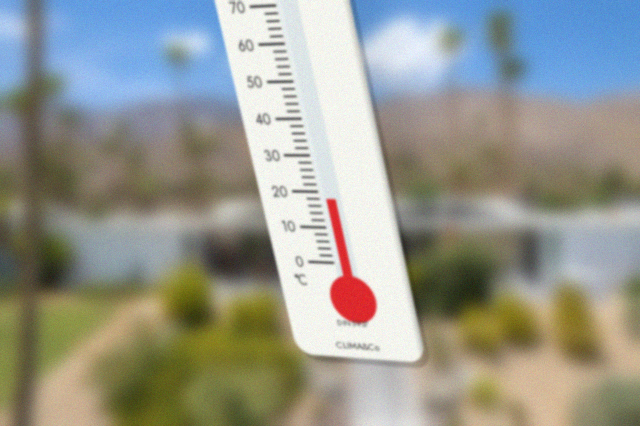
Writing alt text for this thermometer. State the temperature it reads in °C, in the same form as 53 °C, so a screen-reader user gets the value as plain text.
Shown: 18 °C
